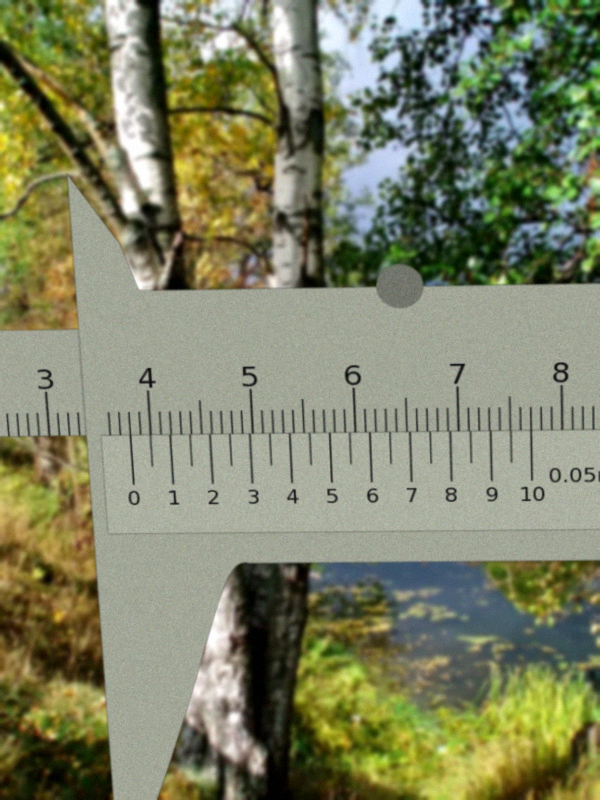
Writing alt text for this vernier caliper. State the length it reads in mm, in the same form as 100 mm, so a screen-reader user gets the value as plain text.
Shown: 38.0 mm
